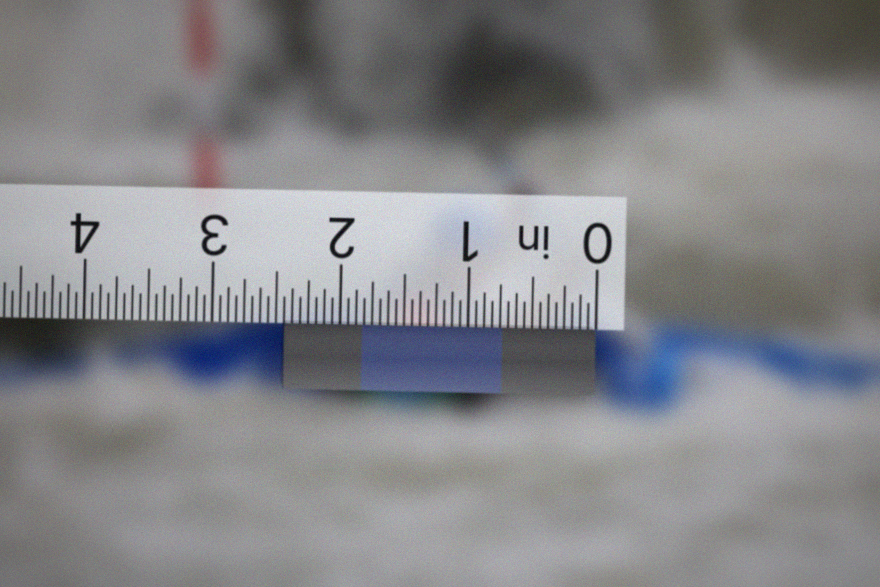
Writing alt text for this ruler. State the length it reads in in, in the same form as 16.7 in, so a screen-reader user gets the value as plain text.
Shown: 2.4375 in
